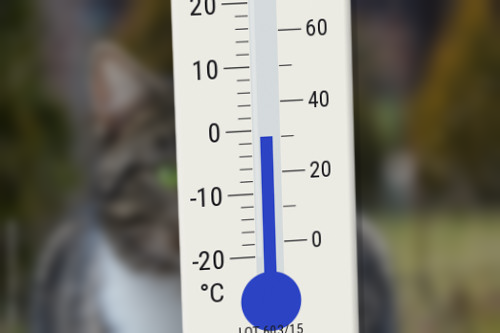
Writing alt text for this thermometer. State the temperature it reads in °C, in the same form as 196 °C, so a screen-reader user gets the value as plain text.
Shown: -1 °C
